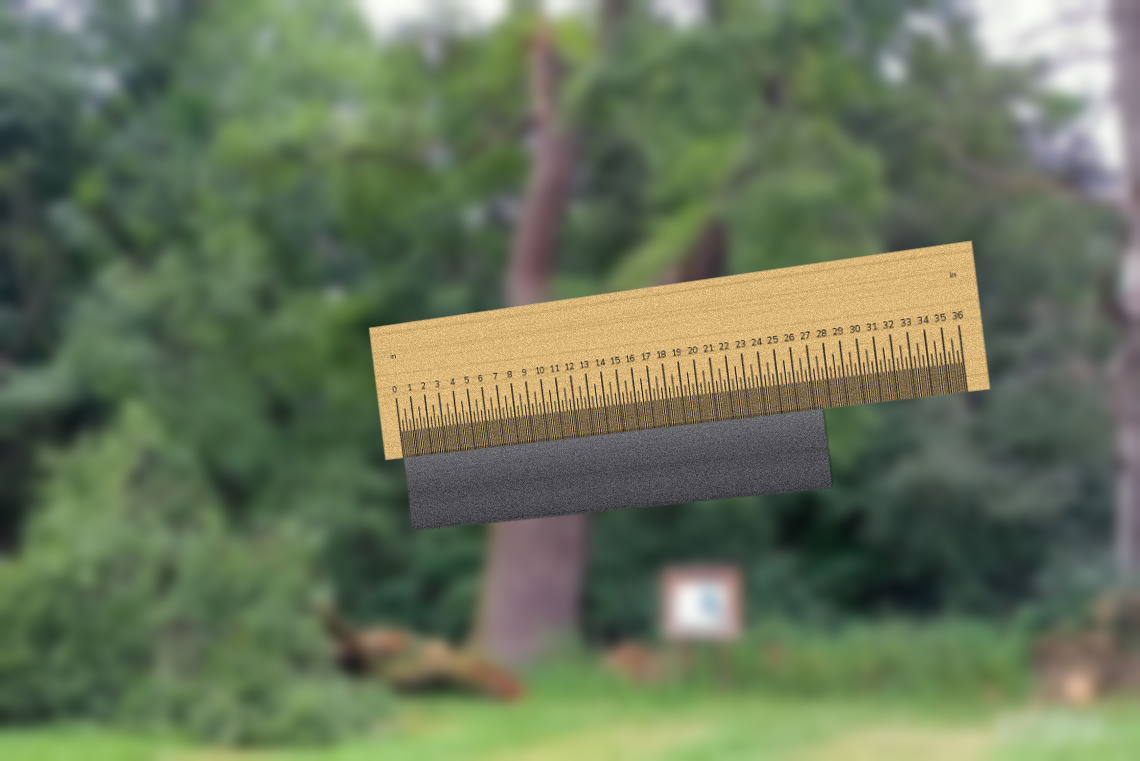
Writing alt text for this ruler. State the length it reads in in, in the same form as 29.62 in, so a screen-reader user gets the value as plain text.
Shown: 27.5 in
